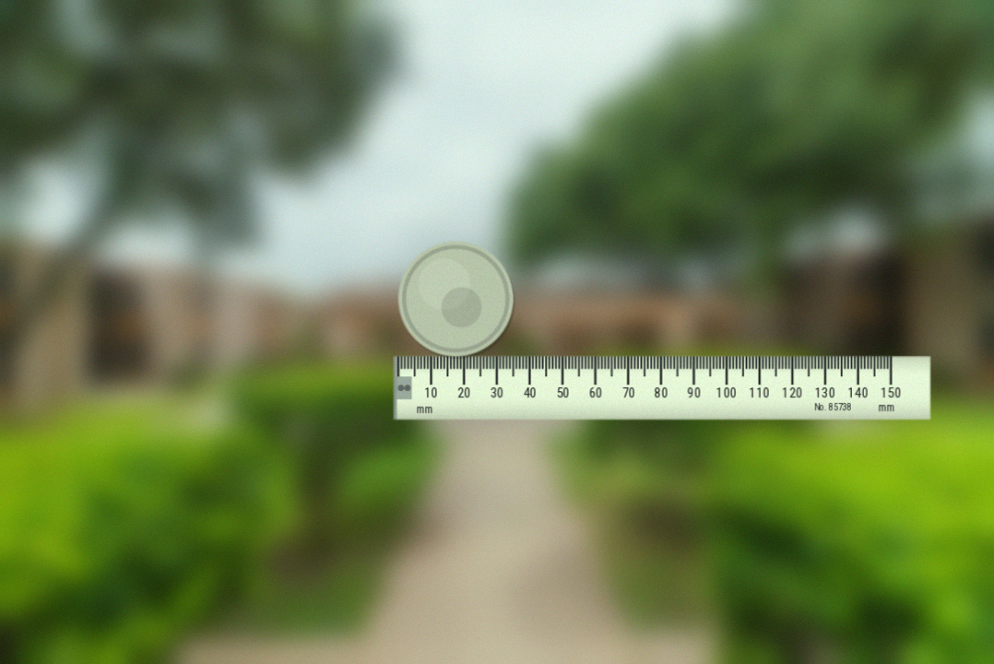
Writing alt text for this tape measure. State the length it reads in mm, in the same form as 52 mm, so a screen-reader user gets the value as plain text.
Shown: 35 mm
